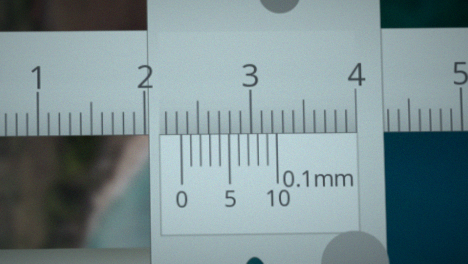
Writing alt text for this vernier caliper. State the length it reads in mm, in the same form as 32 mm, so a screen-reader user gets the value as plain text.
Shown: 23.4 mm
